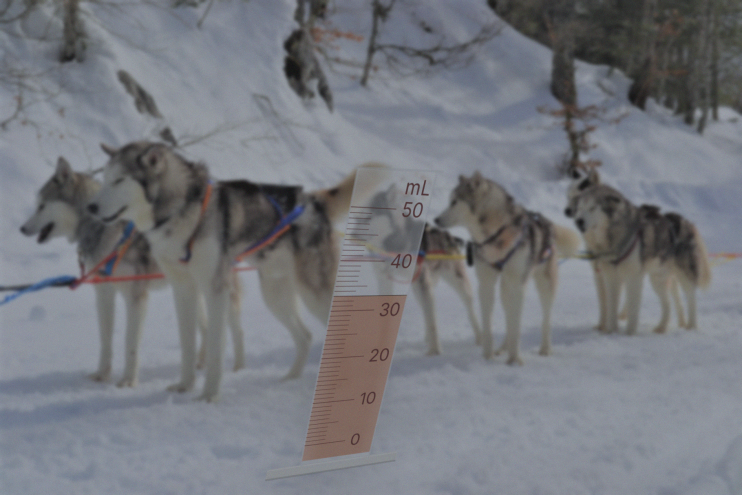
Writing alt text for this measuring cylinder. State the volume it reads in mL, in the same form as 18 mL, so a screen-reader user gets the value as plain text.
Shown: 33 mL
